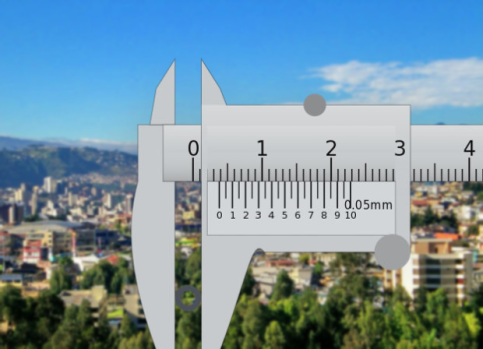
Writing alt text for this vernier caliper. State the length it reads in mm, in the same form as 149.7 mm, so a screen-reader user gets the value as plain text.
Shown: 3.8 mm
